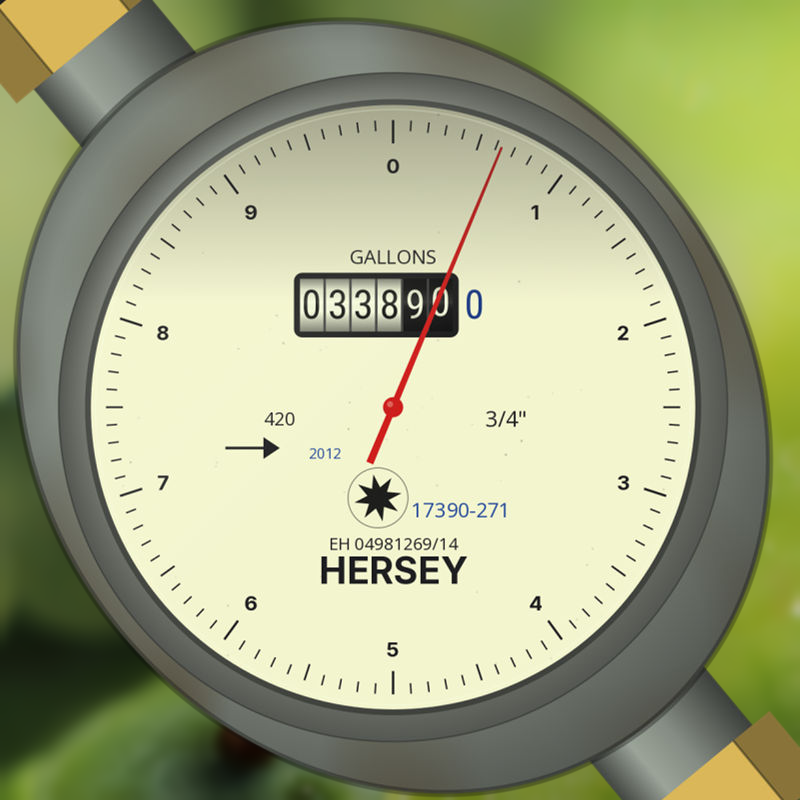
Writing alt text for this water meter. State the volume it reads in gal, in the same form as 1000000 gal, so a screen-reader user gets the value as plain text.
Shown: 338900.6 gal
